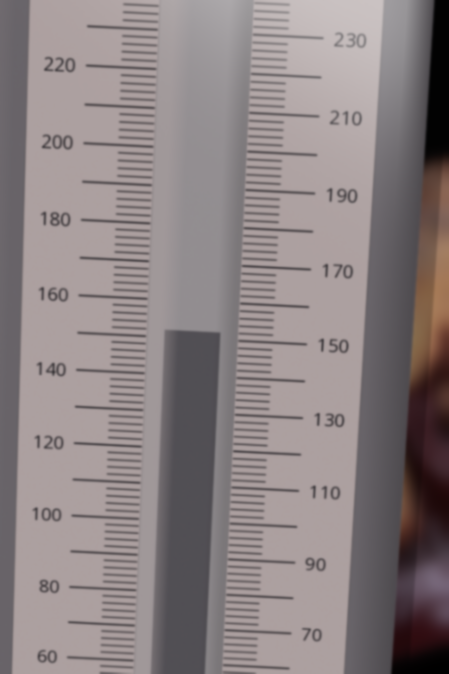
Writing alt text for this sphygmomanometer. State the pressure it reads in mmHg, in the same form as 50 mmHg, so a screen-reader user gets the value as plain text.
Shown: 152 mmHg
